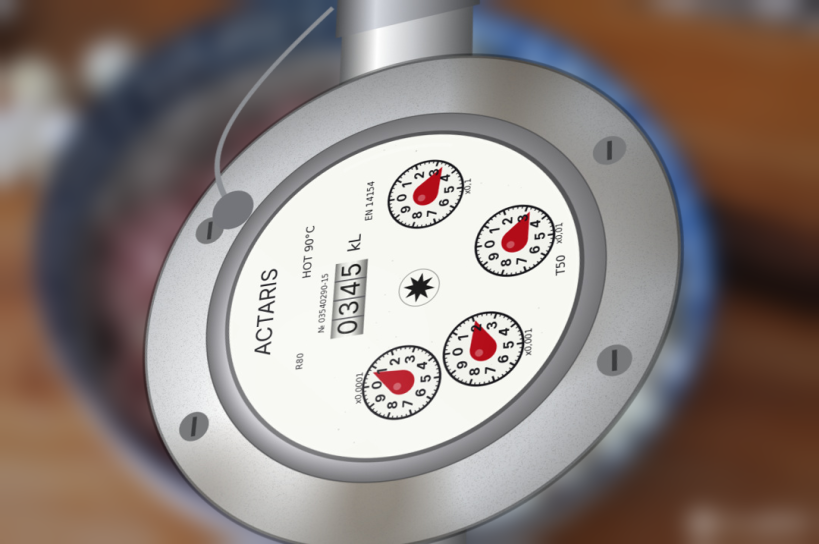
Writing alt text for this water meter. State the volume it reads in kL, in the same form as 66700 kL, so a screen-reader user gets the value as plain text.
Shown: 345.3320 kL
